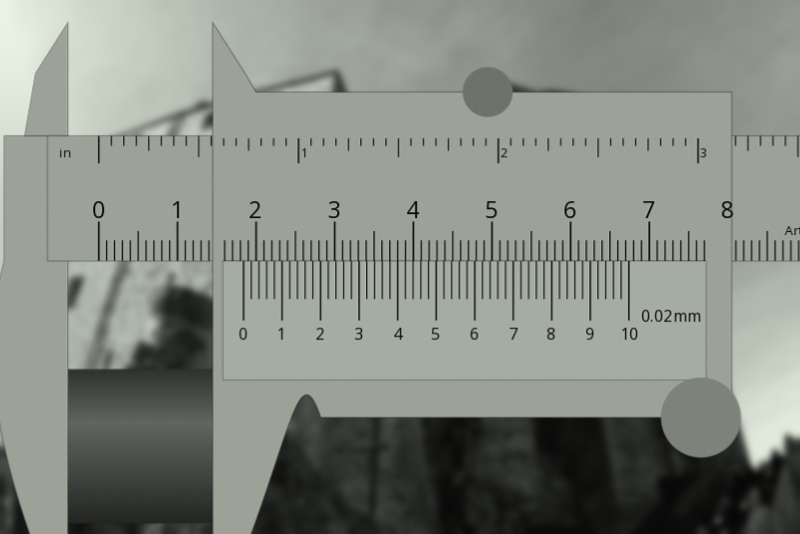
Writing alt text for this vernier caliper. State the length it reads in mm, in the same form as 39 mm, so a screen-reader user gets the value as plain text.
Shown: 18.4 mm
